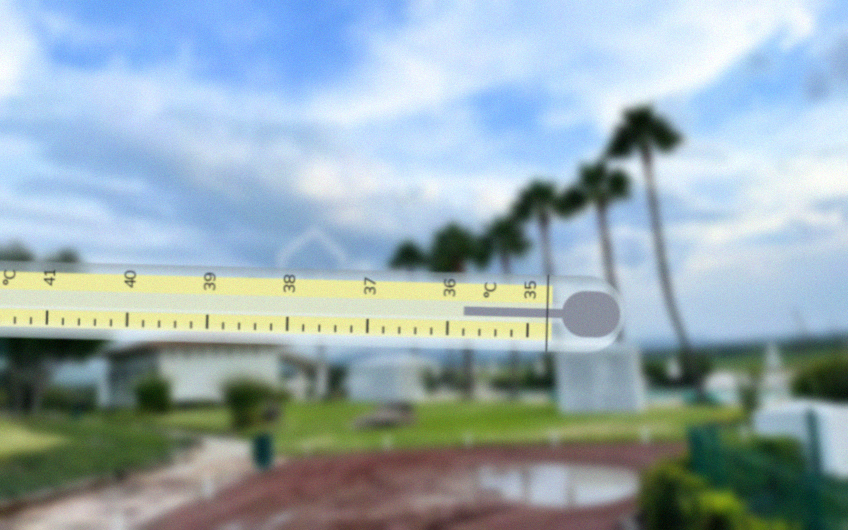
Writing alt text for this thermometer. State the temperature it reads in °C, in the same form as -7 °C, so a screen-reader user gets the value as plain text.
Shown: 35.8 °C
